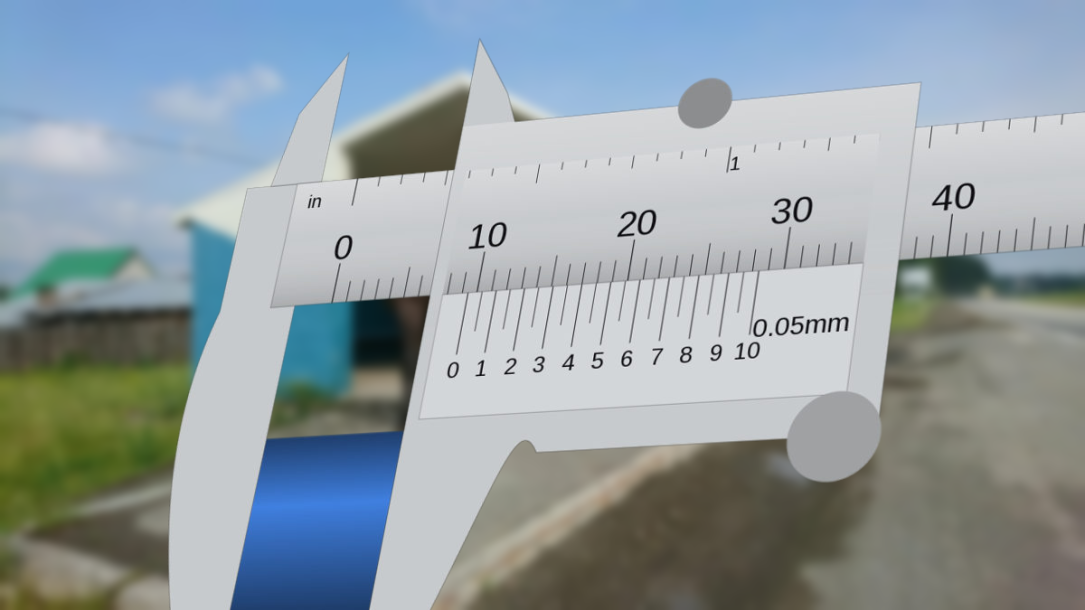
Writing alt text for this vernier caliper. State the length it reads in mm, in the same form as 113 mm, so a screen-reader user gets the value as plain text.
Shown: 9.4 mm
